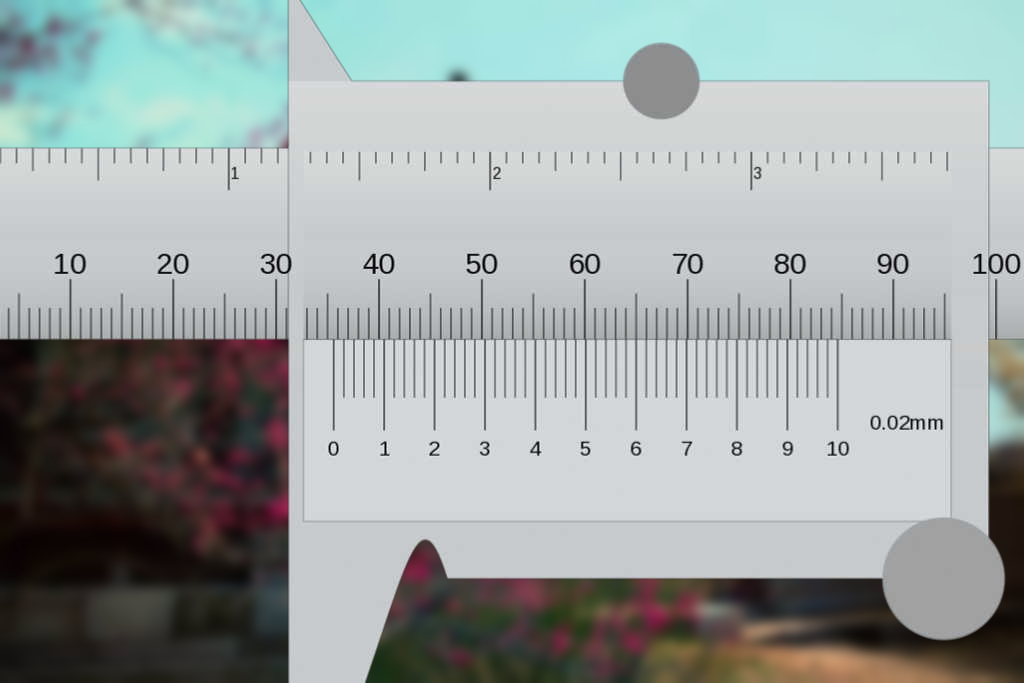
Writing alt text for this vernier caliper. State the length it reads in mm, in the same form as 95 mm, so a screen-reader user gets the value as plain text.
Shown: 35.6 mm
